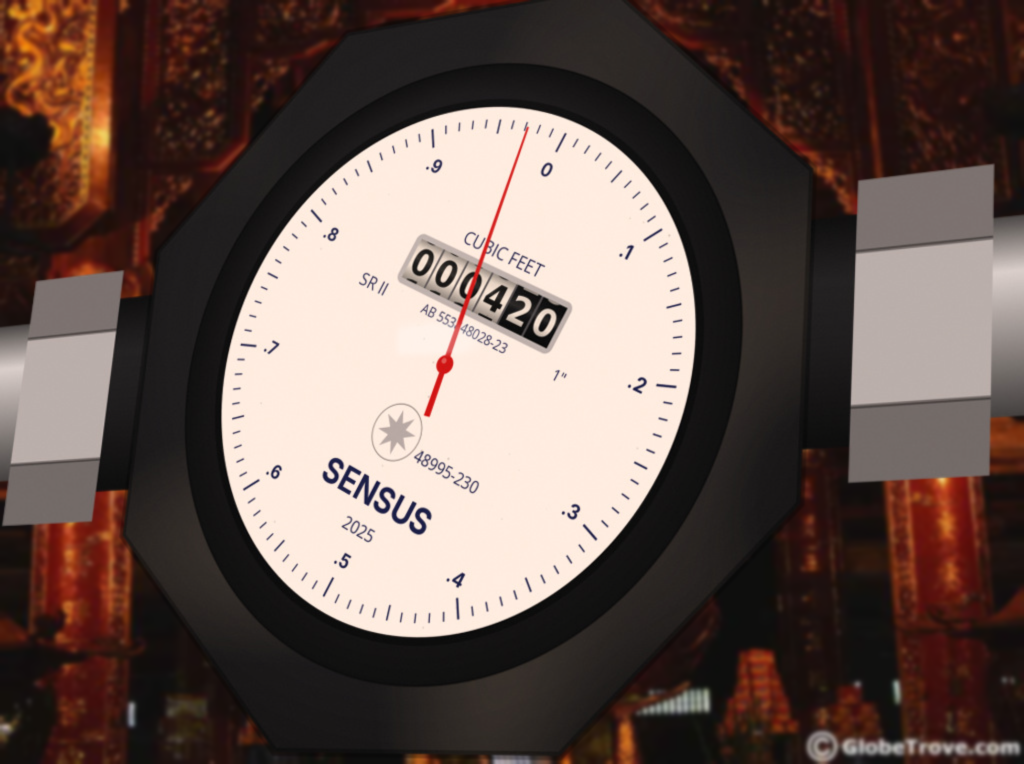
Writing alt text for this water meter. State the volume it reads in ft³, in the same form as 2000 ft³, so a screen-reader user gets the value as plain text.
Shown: 419.97 ft³
